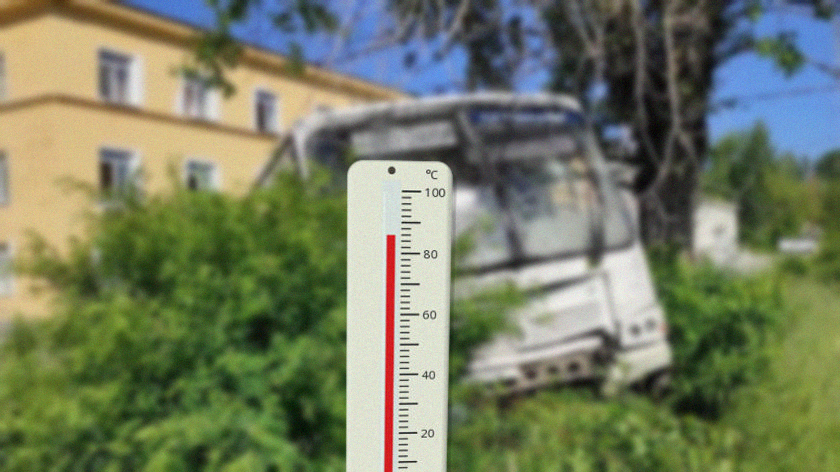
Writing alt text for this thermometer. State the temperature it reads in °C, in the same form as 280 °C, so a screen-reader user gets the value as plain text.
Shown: 86 °C
